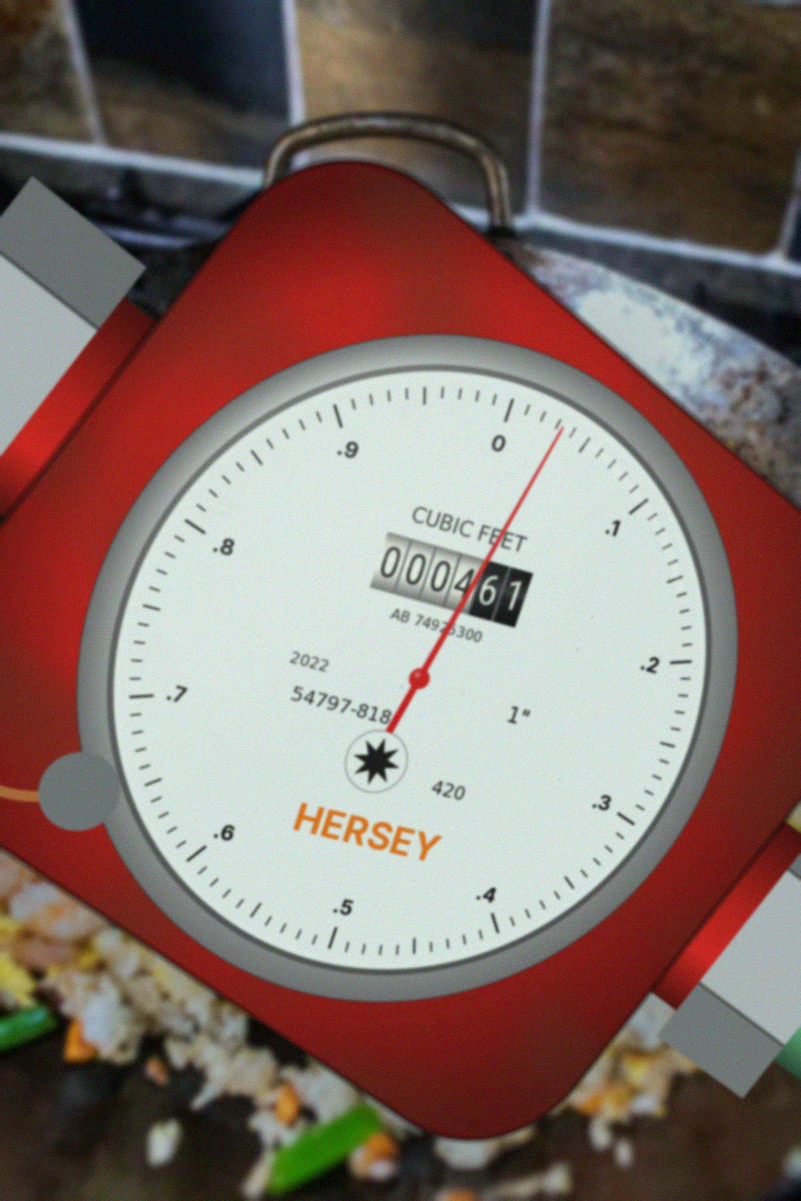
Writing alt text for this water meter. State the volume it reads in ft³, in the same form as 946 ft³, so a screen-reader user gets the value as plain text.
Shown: 461.03 ft³
